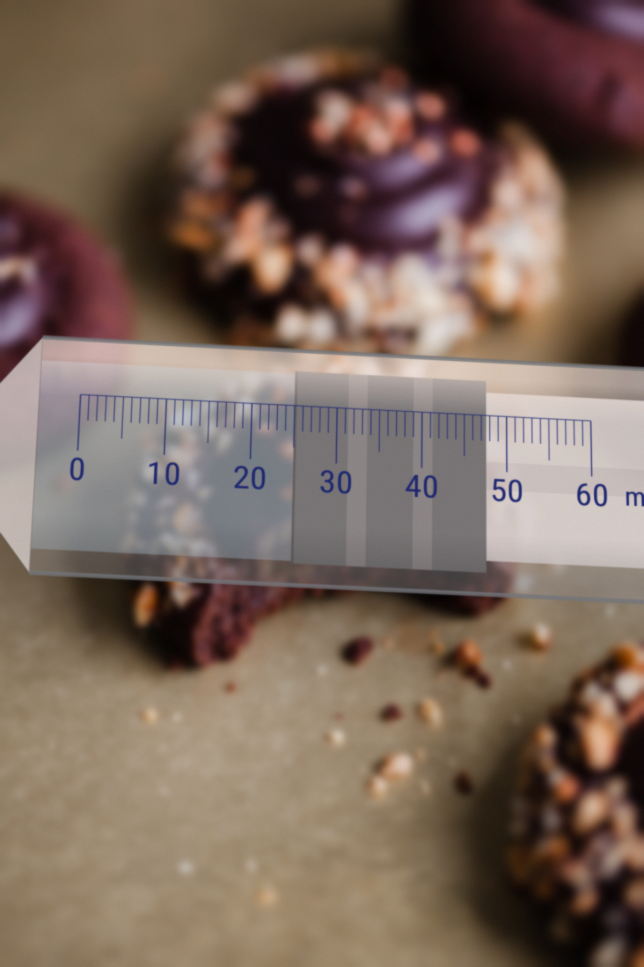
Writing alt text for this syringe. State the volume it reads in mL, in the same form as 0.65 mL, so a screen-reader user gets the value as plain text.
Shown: 25 mL
